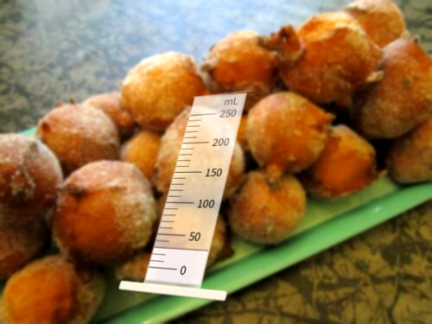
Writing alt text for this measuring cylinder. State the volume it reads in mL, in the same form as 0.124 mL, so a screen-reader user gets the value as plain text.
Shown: 30 mL
